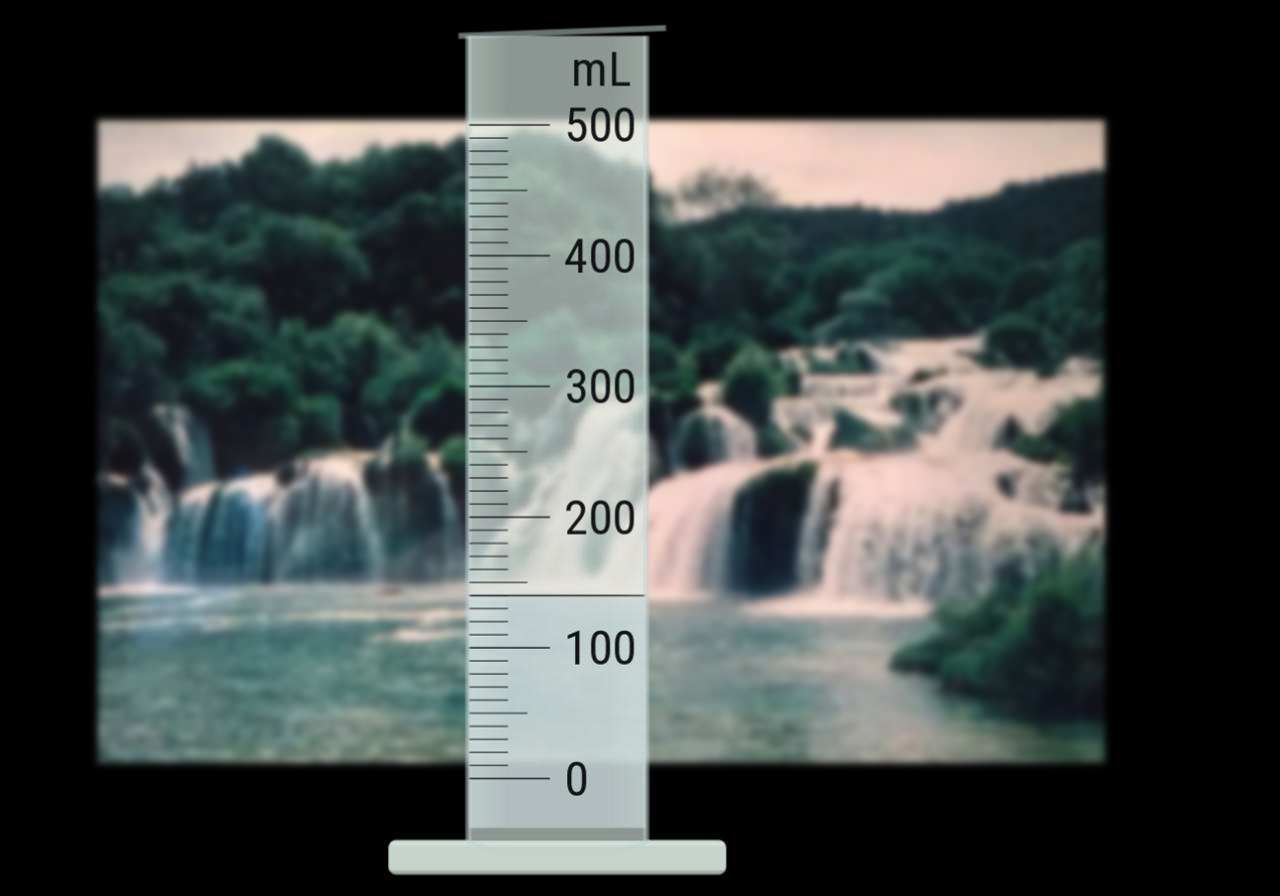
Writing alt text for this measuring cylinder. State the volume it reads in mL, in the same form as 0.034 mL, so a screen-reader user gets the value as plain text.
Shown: 140 mL
